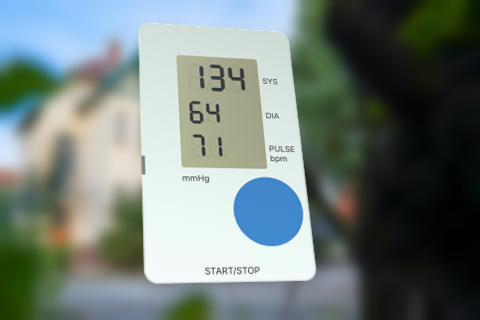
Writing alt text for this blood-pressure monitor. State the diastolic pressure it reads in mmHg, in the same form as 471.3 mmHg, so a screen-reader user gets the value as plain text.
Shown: 64 mmHg
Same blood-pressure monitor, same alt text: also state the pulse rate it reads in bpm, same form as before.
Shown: 71 bpm
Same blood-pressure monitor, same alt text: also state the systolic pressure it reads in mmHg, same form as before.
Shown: 134 mmHg
